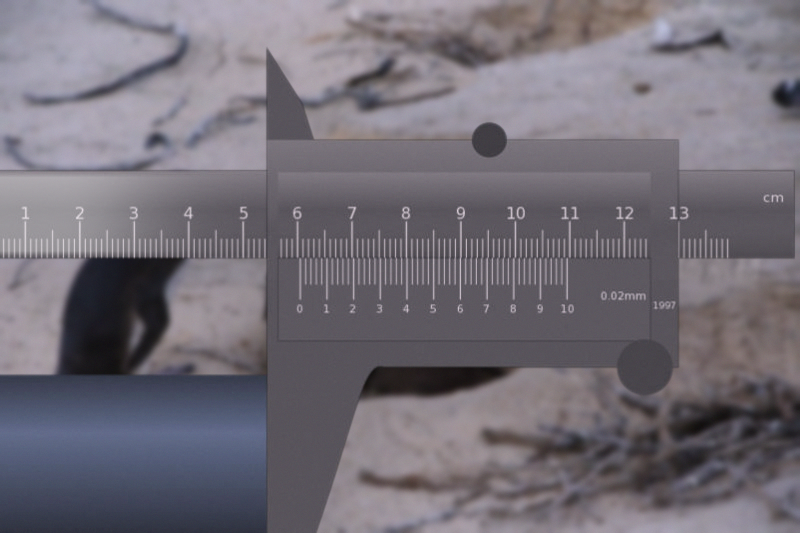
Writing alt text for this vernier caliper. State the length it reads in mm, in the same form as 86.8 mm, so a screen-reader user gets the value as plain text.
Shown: 60.5 mm
